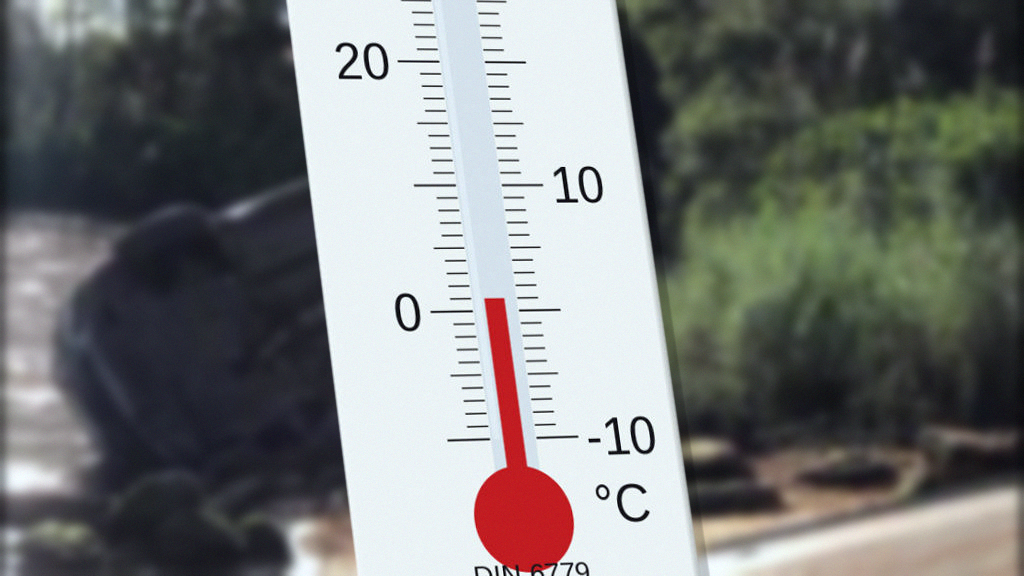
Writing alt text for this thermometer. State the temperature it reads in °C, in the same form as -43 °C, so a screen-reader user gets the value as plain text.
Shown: 1 °C
